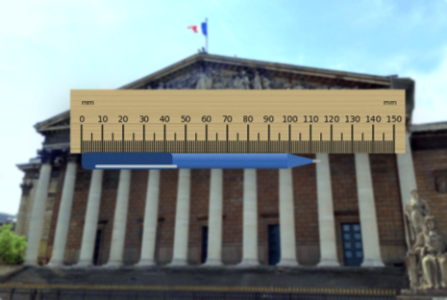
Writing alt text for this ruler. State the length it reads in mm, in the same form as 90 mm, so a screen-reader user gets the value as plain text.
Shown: 115 mm
